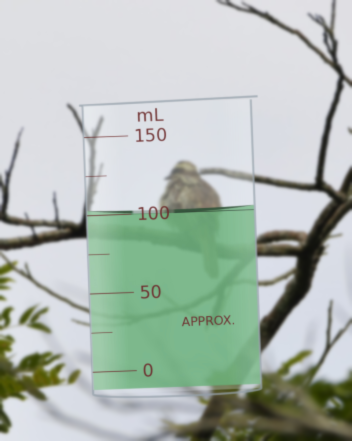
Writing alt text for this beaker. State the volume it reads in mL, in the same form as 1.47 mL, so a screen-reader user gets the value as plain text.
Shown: 100 mL
